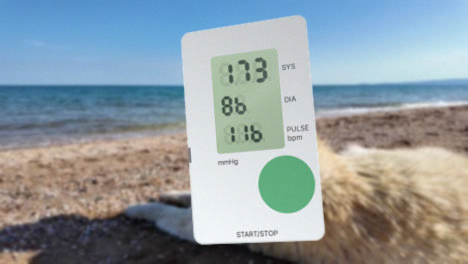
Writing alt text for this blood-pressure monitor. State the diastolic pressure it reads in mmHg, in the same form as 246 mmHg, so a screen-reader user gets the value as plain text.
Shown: 86 mmHg
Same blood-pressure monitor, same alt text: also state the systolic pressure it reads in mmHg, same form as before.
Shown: 173 mmHg
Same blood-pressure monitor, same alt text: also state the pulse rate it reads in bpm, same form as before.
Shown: 116 bpm
